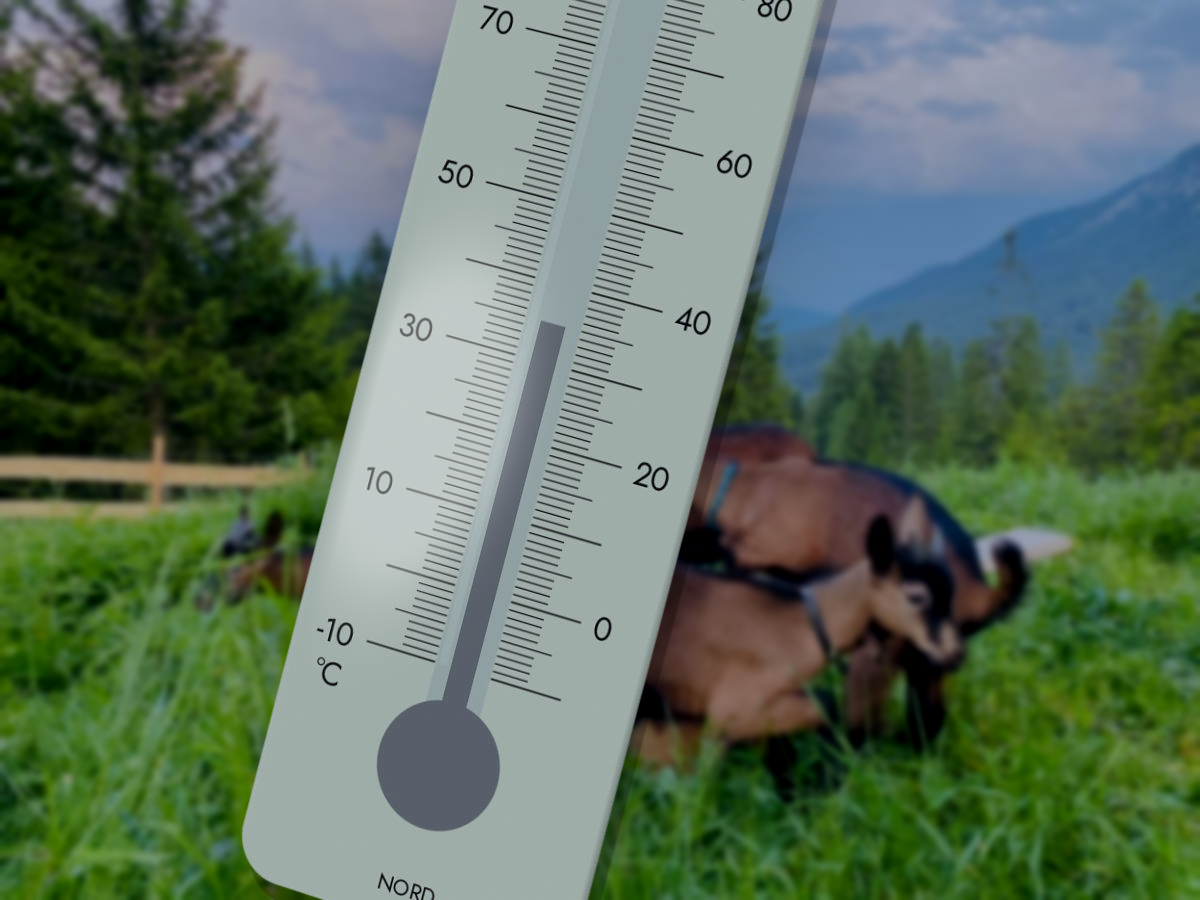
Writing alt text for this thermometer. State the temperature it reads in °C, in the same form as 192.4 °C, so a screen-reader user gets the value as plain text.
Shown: 35 °C
